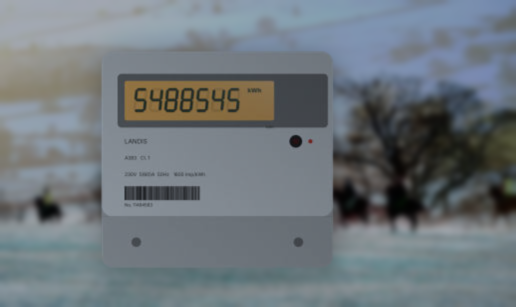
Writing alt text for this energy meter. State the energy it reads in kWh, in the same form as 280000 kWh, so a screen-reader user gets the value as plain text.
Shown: 5488545 kWh
